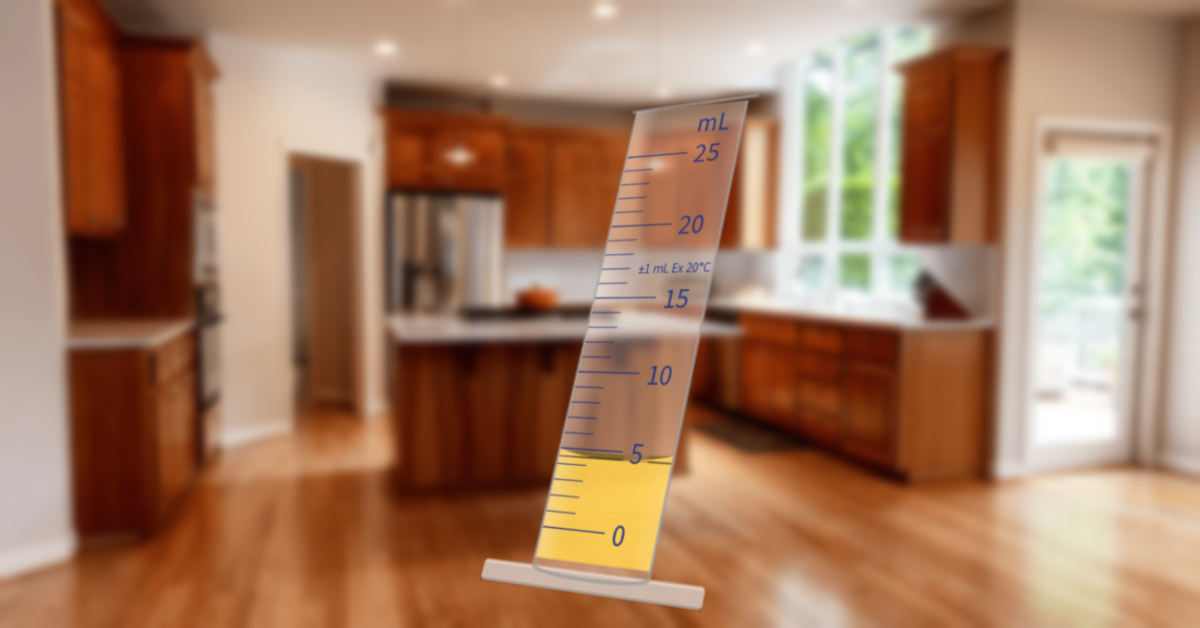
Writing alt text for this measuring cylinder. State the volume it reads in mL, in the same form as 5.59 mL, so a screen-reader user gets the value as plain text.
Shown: 4.5 mL
